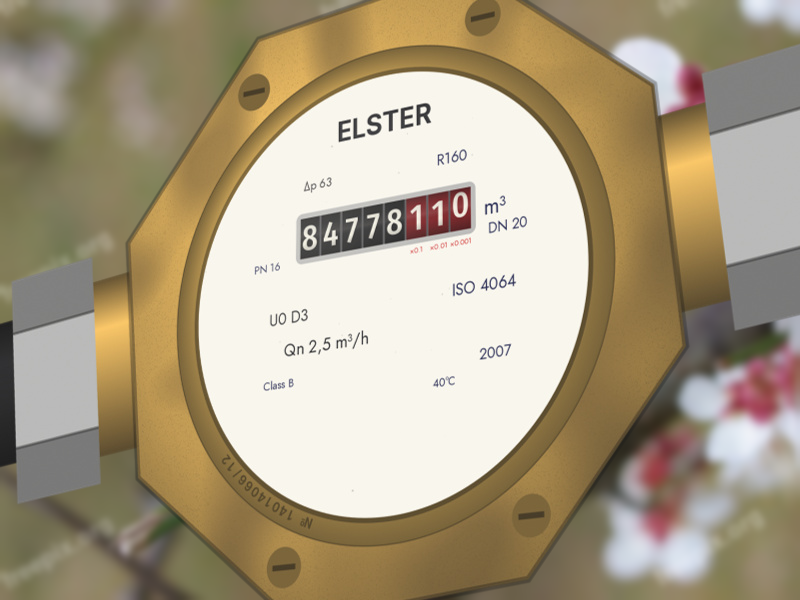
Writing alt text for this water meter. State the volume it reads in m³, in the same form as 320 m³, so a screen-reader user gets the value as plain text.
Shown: 84778.110 m³
